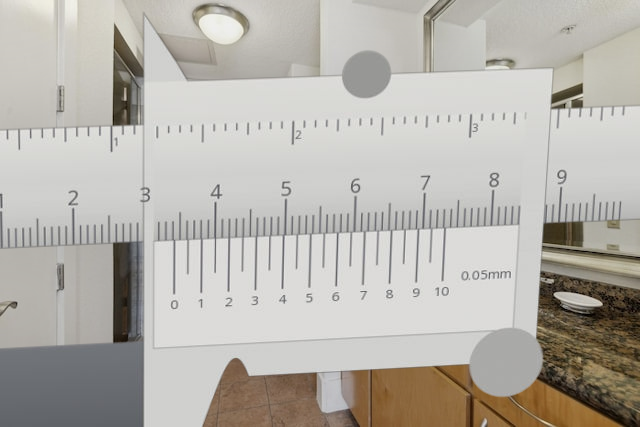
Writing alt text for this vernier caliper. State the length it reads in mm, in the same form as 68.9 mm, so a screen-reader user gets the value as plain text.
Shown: 34.2 mm
